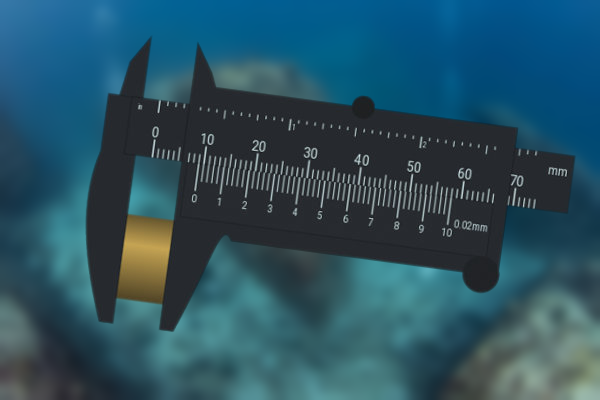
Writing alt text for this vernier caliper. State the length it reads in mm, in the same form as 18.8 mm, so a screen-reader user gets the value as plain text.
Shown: 9.0 mm
